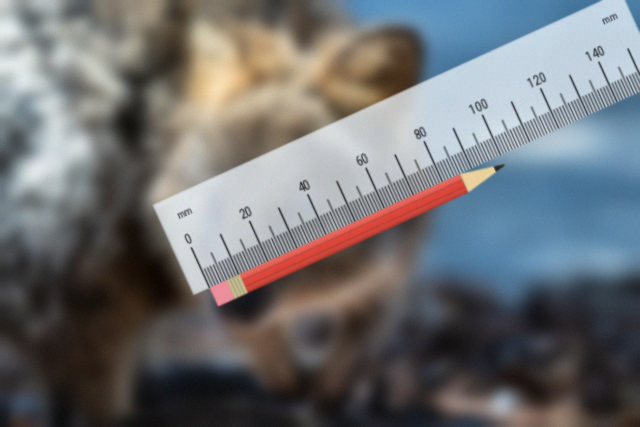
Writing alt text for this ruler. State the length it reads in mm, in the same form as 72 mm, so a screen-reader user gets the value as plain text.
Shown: 100 mm
